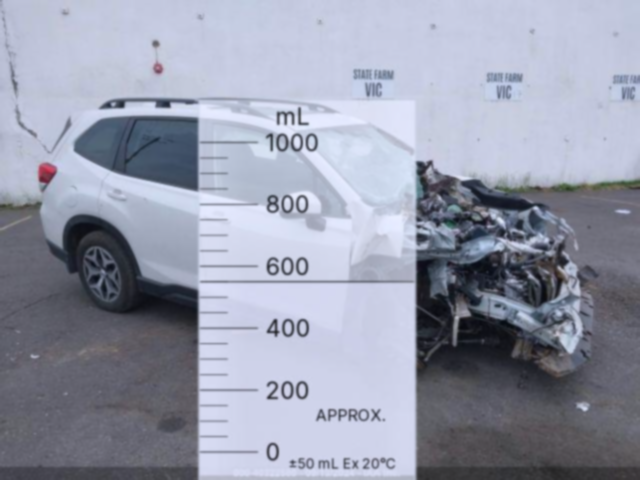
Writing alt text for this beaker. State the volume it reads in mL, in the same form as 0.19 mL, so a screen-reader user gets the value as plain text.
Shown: 550 mL
